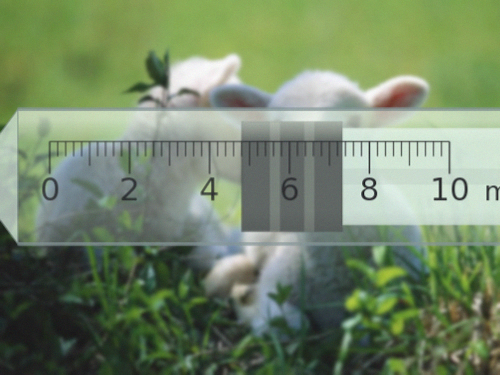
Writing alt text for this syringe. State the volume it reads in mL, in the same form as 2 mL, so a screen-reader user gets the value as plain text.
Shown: 4.8 mL
